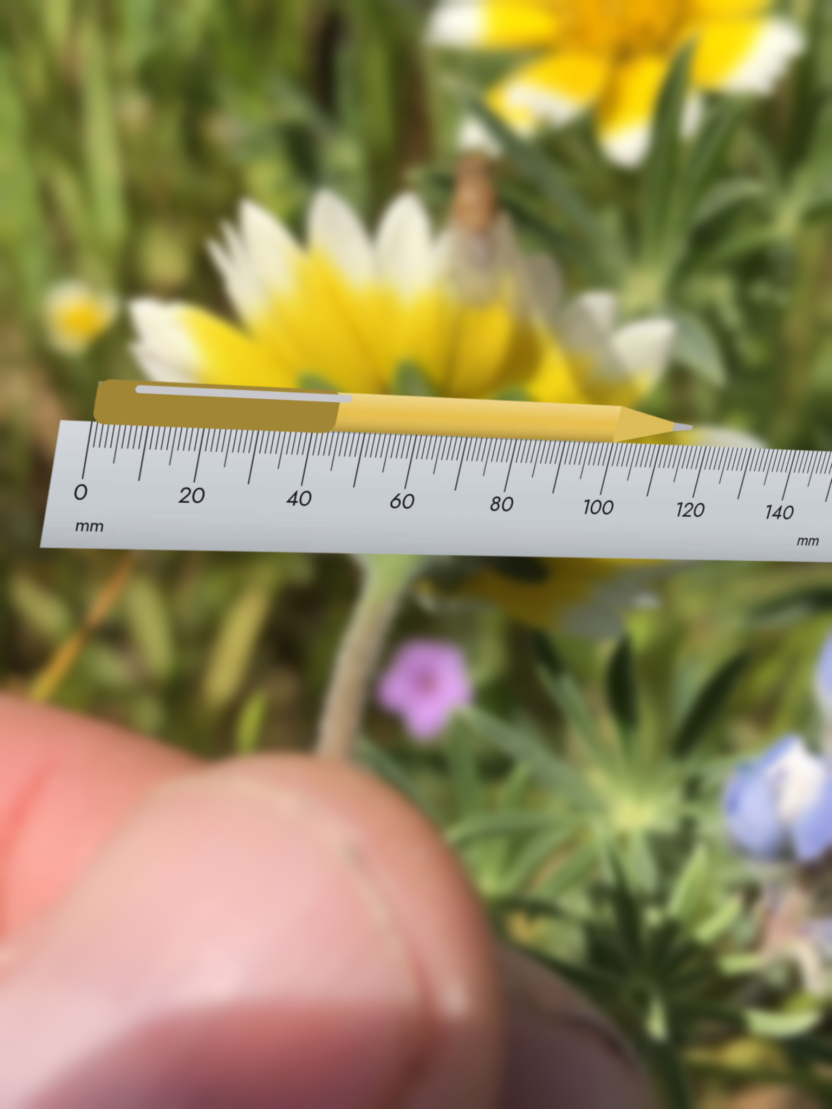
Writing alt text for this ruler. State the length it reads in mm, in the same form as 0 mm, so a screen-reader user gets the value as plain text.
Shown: 116 mm
